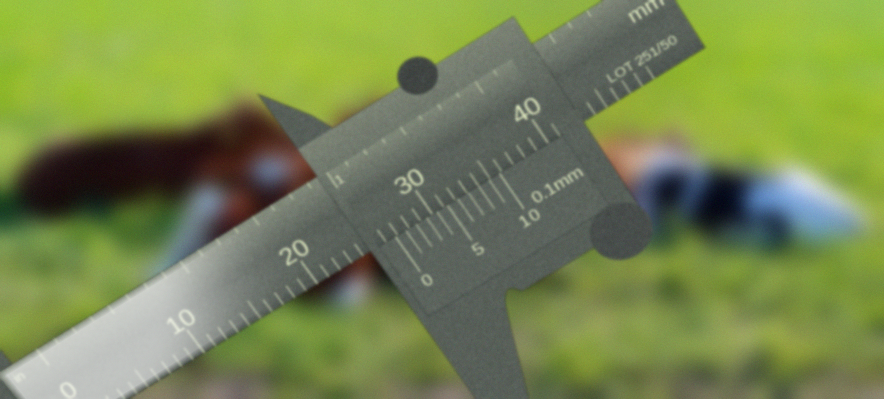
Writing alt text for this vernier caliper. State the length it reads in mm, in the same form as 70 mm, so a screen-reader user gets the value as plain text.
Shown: 26.8 mm
